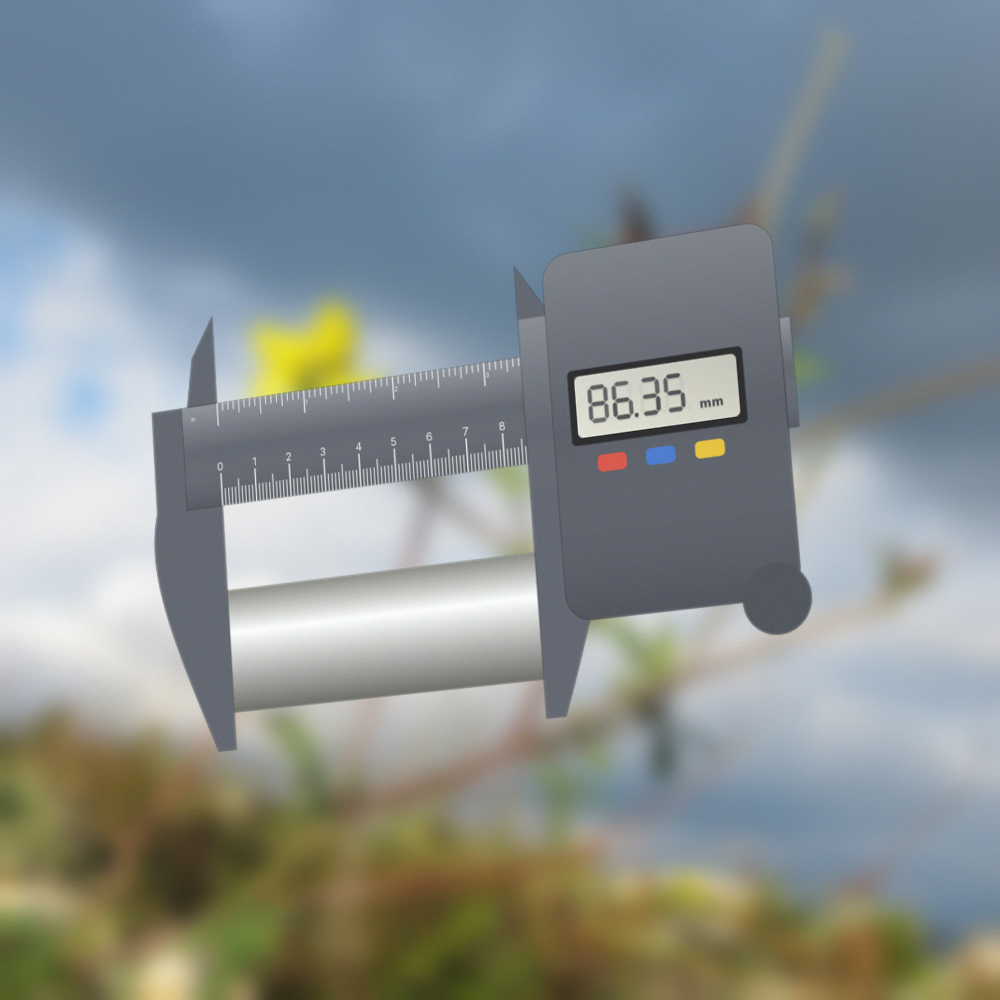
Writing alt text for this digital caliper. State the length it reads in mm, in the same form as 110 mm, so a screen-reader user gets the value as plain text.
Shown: 86.35 mm
